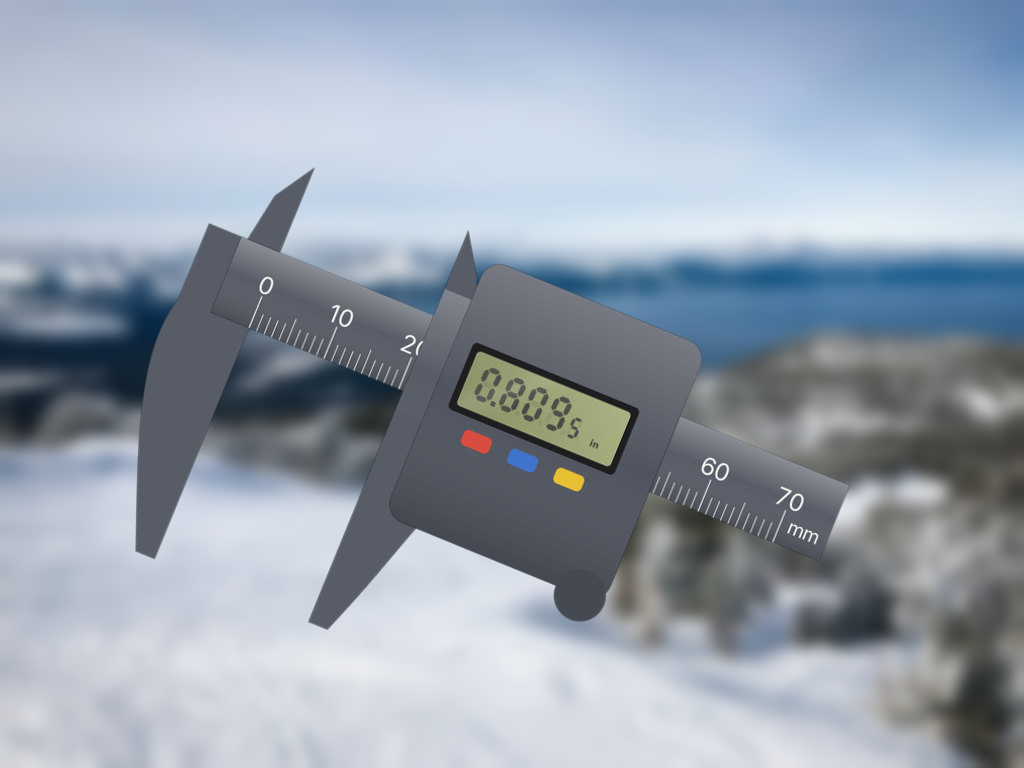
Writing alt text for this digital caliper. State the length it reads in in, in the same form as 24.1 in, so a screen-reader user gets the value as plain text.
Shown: 0.8095 in
